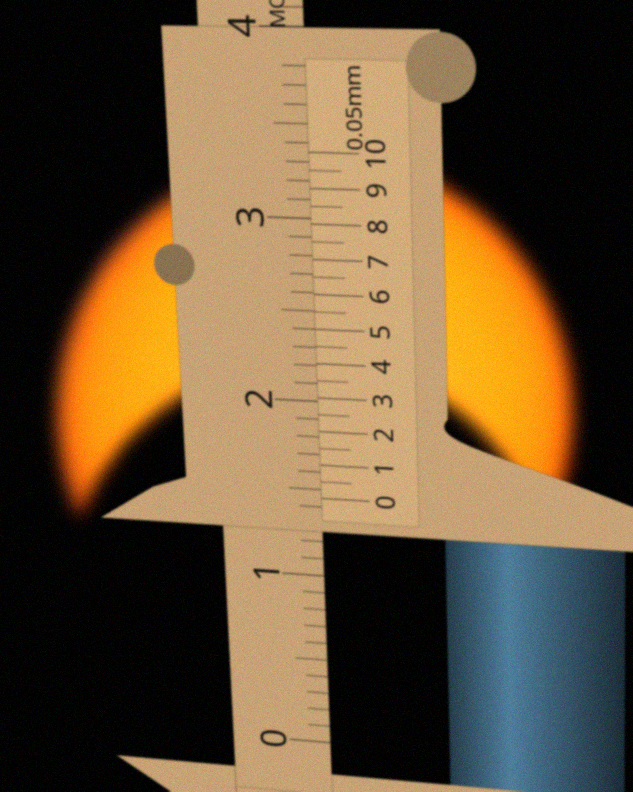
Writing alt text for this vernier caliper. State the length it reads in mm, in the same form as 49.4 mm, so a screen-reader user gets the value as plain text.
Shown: 14.5 mm
